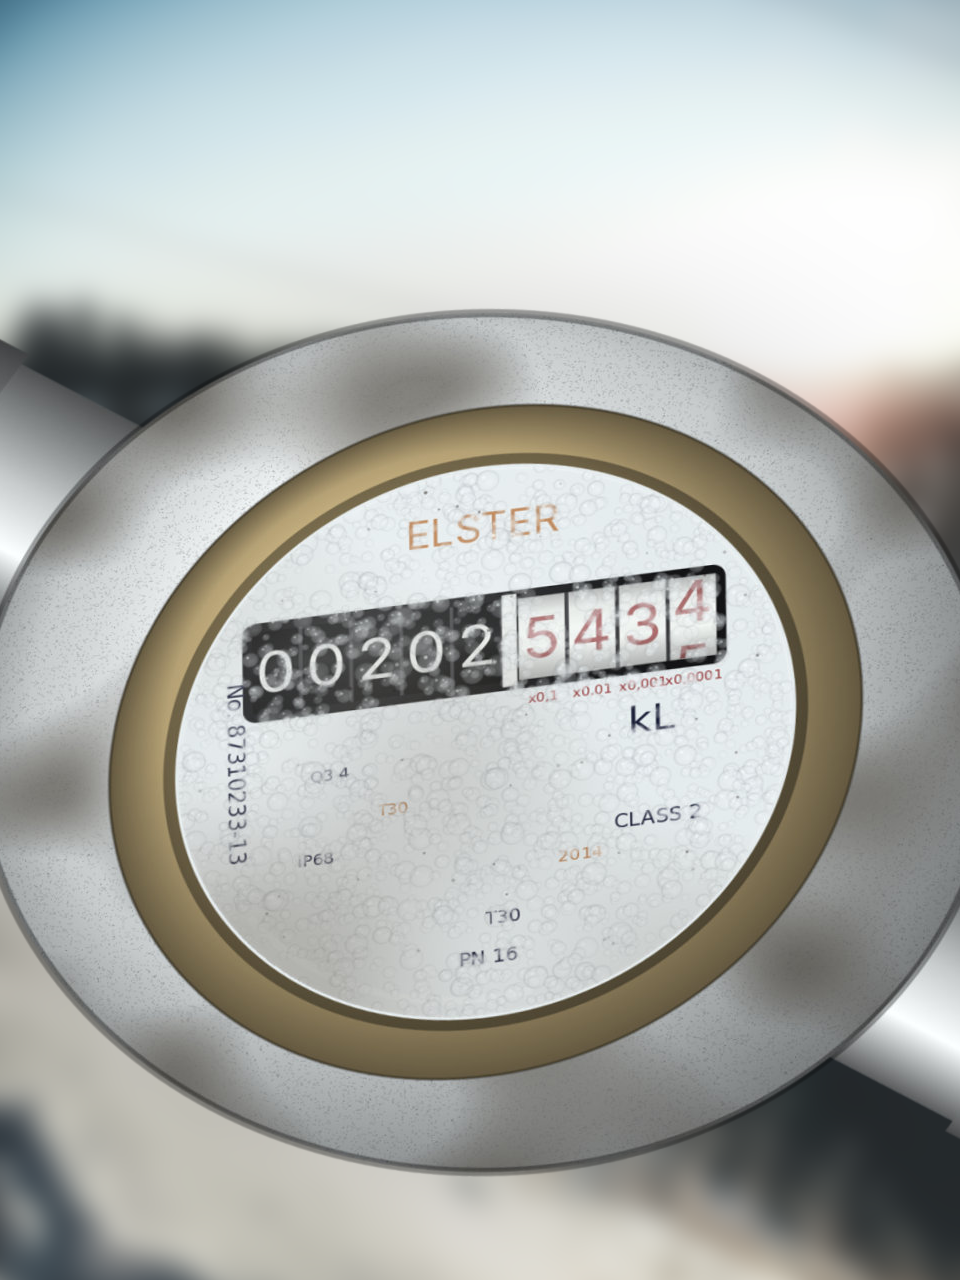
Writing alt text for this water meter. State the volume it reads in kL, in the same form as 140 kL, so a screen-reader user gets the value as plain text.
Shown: 202.5434 kL
